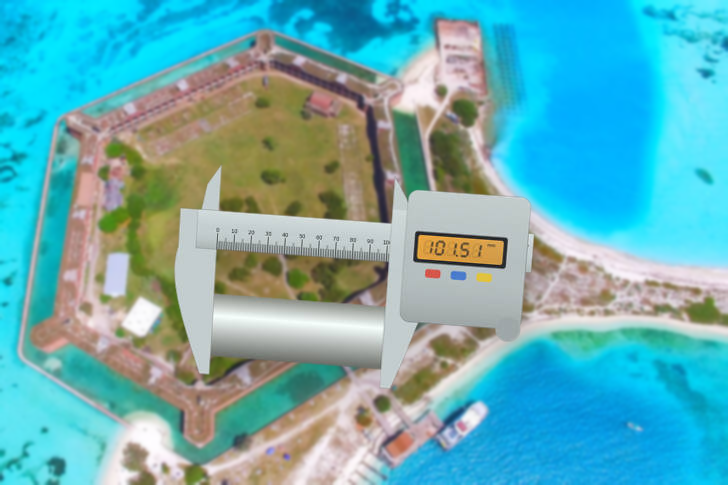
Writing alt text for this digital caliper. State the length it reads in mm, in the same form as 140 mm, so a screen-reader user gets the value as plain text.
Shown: 101.51 mm
